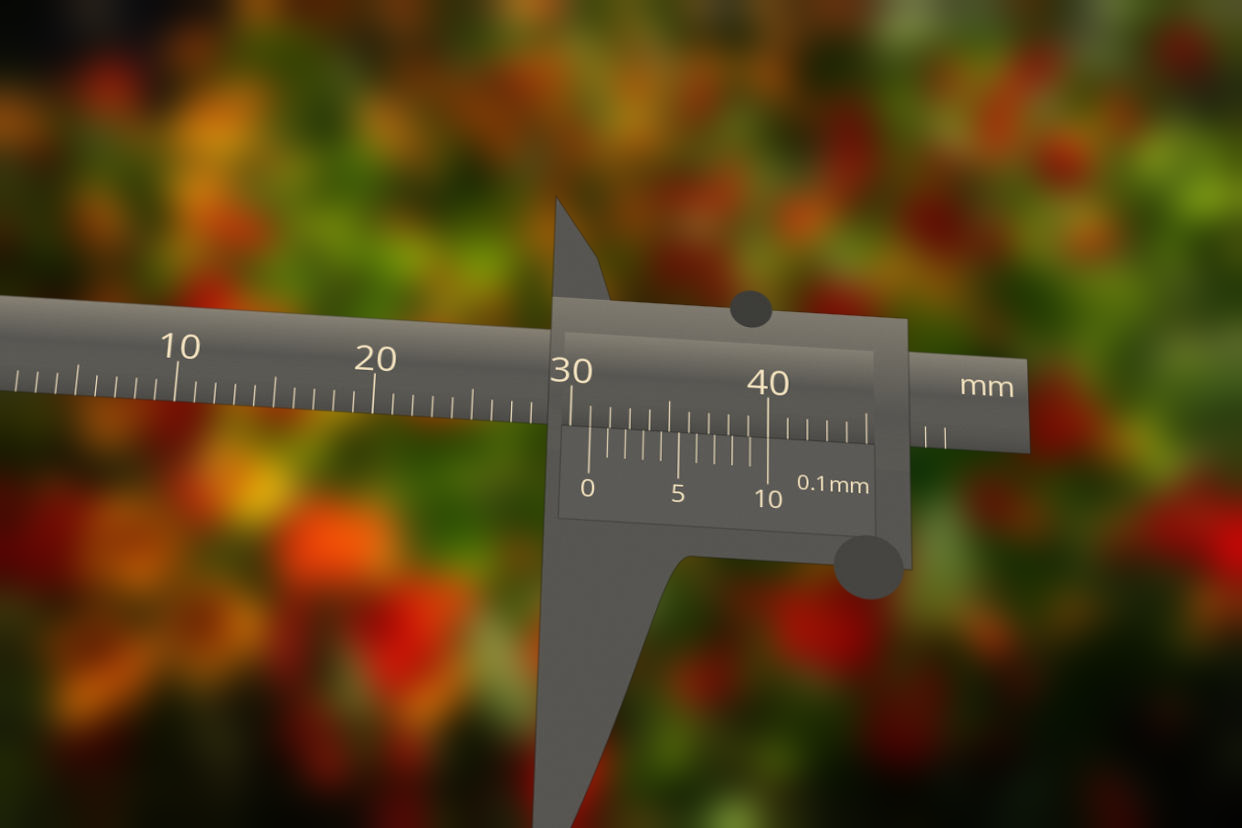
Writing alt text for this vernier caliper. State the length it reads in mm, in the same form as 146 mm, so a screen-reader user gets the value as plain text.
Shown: 31.0 mm
